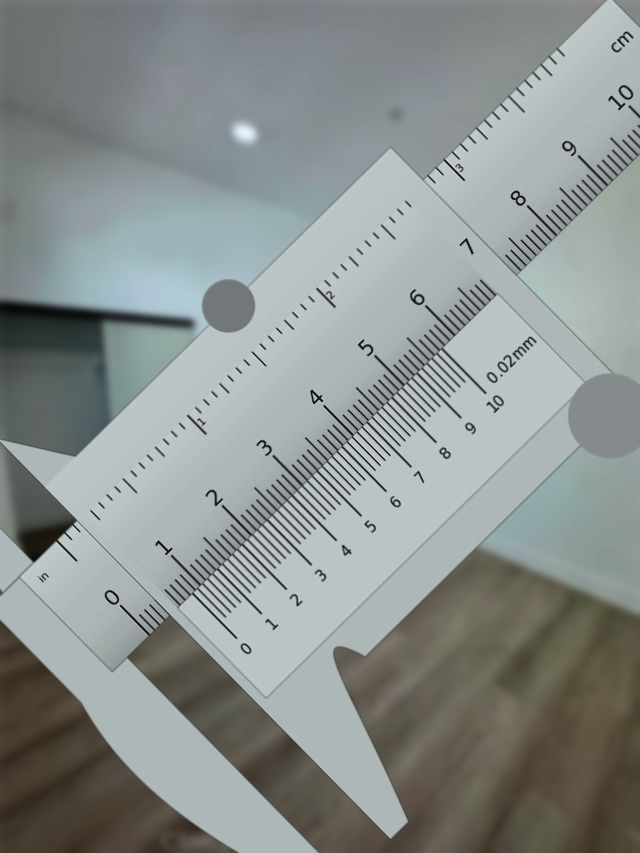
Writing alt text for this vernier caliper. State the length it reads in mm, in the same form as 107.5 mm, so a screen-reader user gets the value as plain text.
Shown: 8.4 mm
